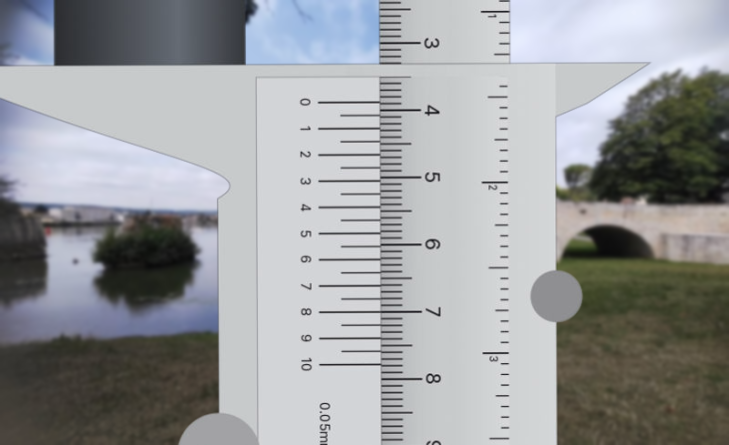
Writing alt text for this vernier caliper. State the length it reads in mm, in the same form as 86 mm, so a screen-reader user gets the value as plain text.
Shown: 38.8 mm
